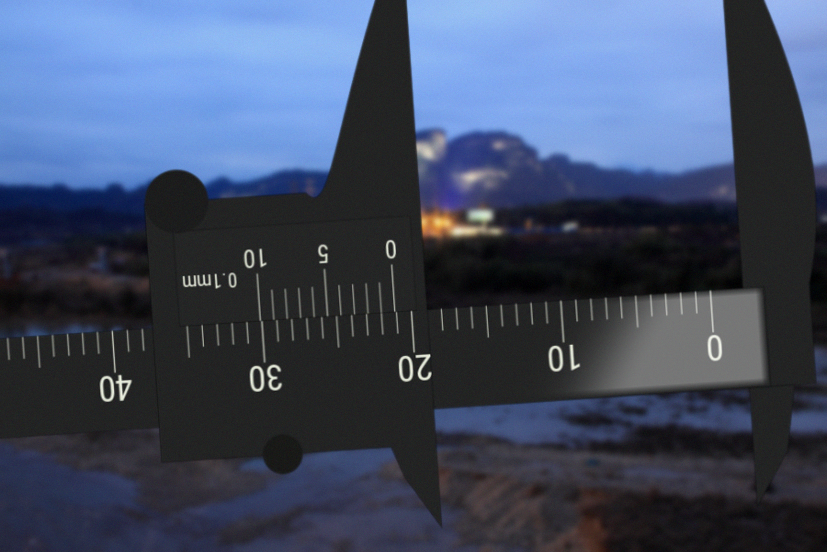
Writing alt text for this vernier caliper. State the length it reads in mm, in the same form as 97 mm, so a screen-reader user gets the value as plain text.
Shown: 21.1 mm
